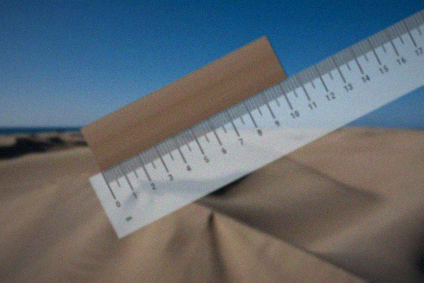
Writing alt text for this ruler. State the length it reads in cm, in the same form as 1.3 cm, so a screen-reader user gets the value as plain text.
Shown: 10.5 cm
